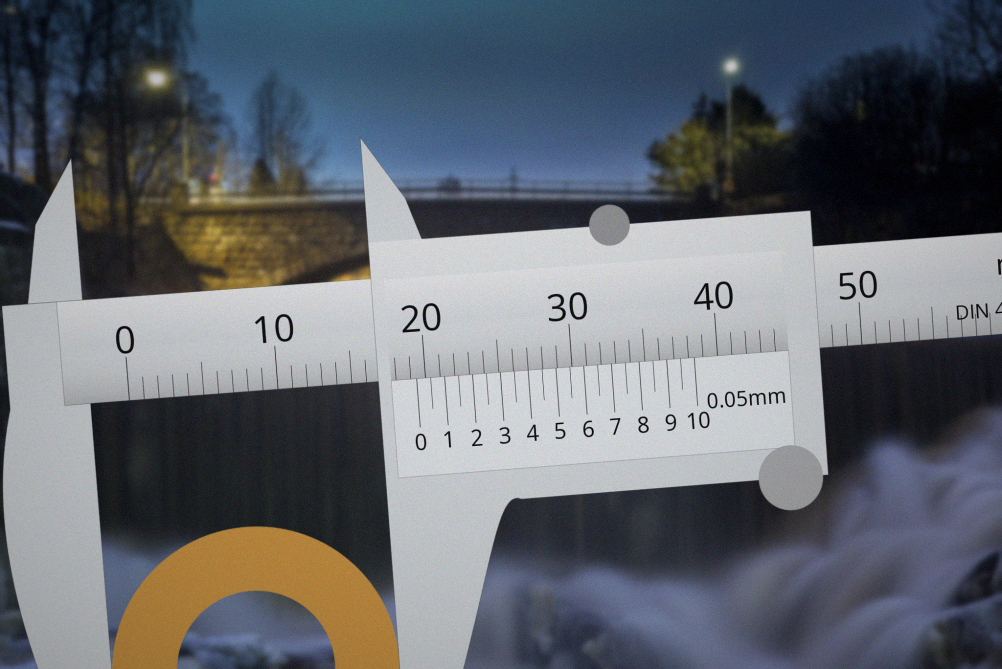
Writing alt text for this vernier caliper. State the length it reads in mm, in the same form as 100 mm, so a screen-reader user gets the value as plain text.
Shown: 19.4 mm
